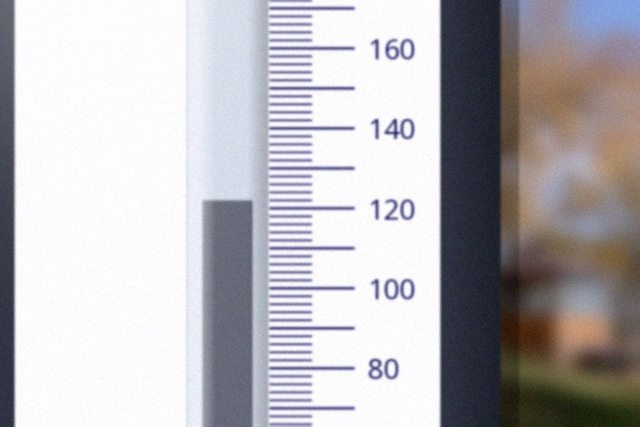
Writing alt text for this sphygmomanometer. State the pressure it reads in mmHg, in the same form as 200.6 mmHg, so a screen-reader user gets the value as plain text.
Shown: 122 mmHg
